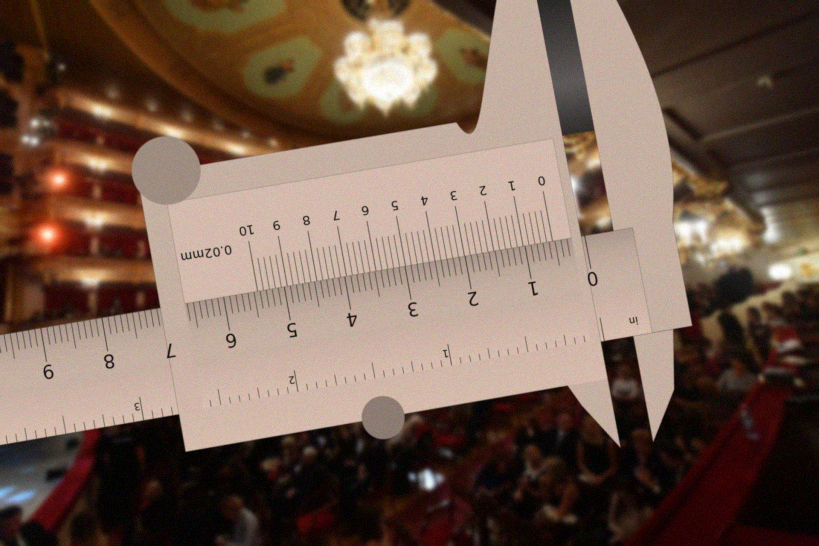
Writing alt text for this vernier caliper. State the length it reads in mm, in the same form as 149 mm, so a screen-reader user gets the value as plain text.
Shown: 5.4 mm
